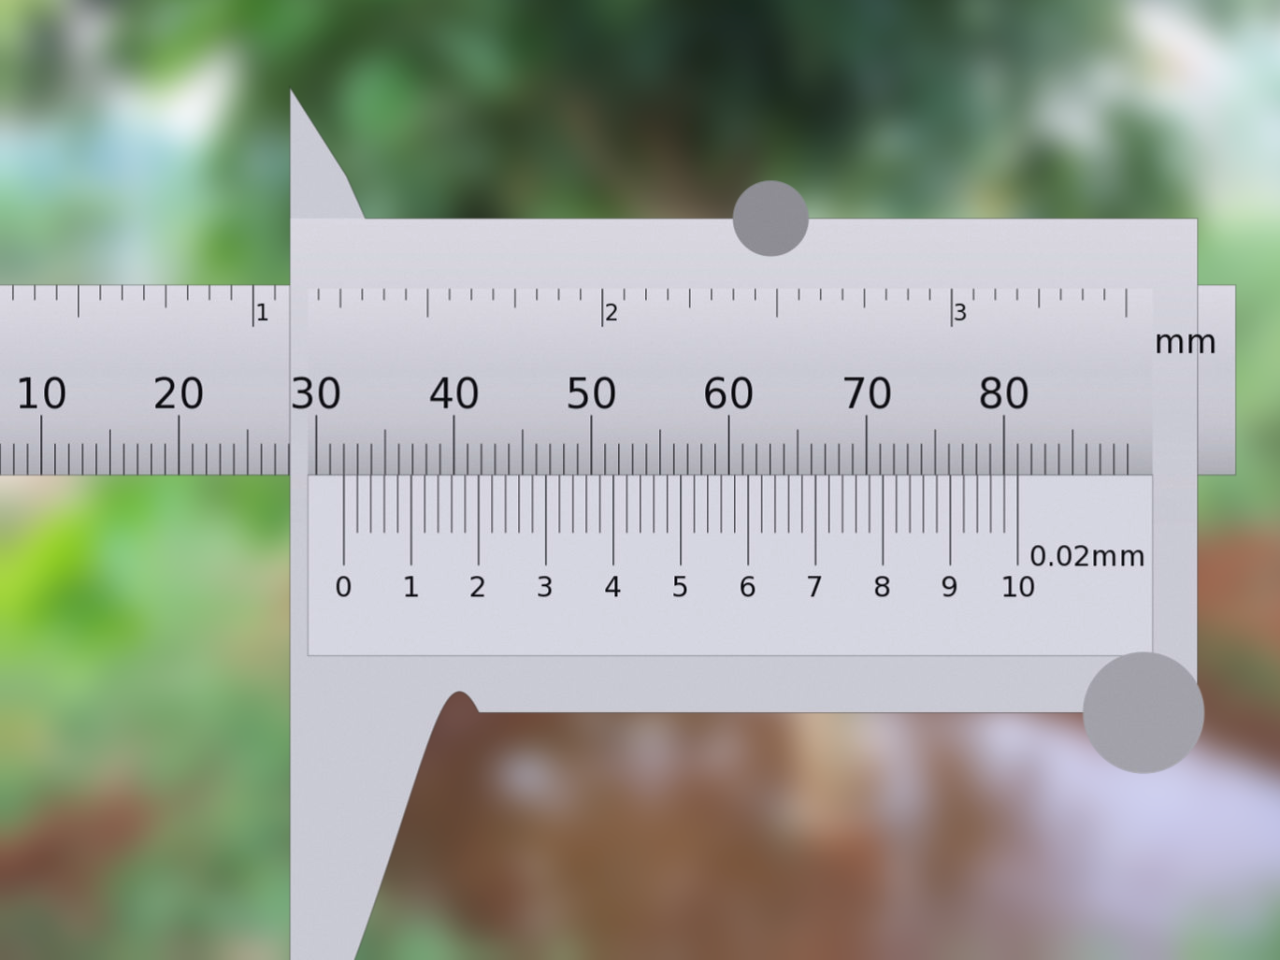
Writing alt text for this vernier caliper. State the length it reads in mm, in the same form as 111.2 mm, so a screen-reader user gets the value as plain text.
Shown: 32.0 mm
